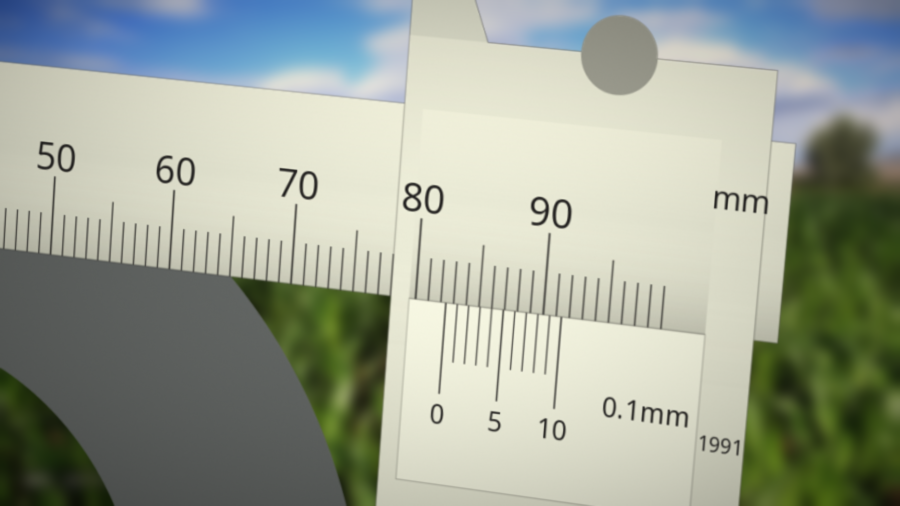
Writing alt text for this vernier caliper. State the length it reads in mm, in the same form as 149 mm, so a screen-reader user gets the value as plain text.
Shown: 82.4 mm
